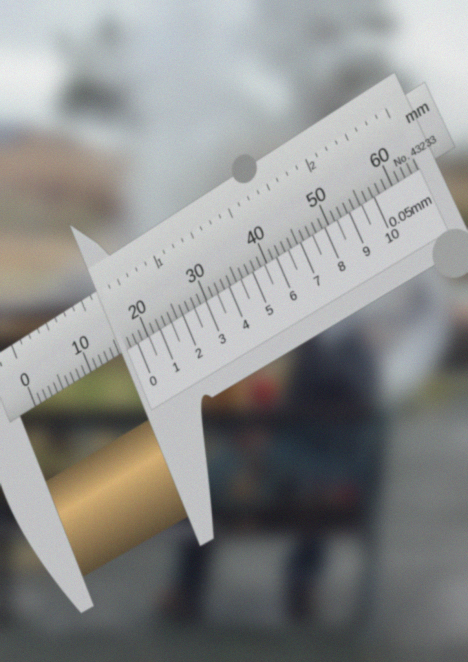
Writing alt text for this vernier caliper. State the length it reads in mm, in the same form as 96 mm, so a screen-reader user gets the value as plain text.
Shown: 18.2 mm
